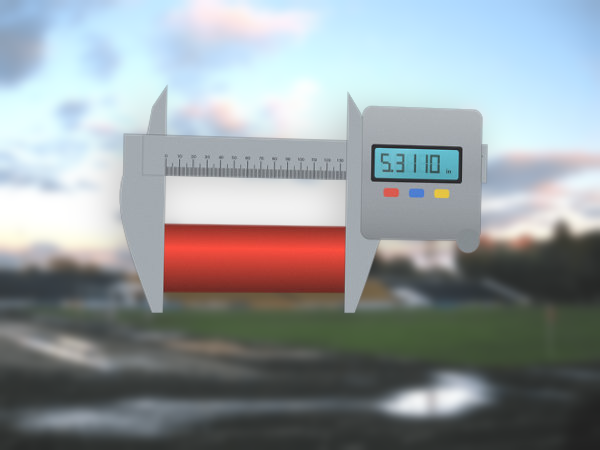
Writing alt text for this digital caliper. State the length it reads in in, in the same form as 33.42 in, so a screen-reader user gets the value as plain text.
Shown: 5.3110 in
